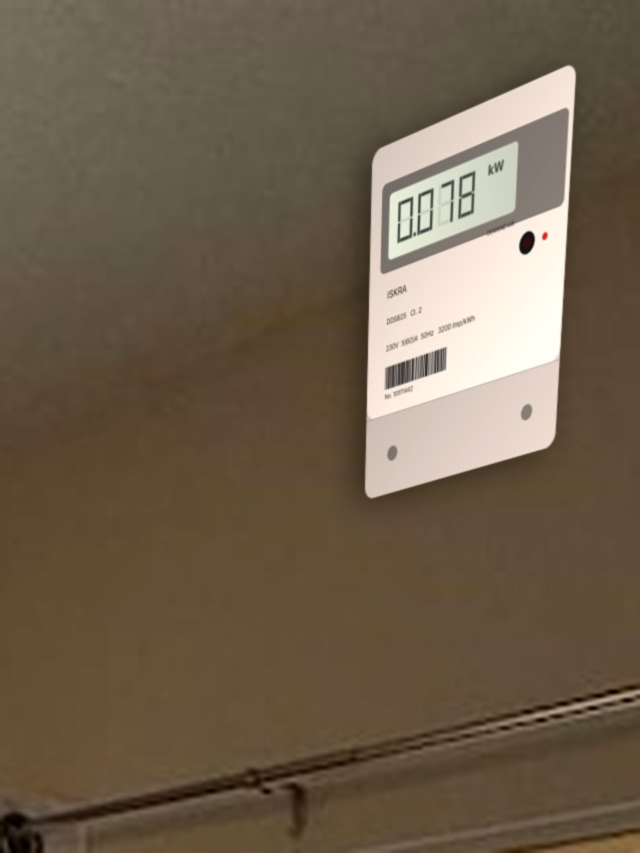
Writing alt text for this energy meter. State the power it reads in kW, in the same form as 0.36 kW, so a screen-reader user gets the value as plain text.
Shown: 0.078 kW
